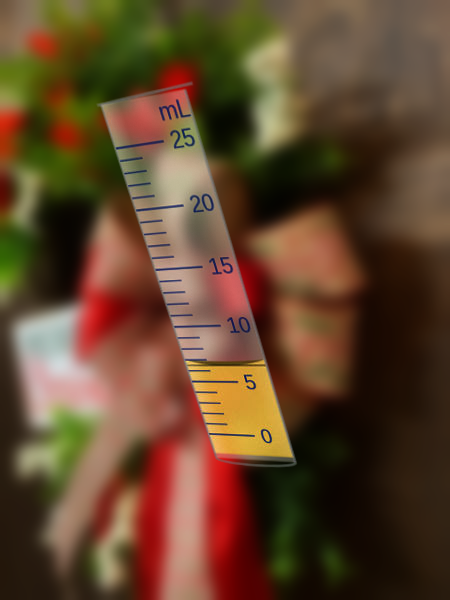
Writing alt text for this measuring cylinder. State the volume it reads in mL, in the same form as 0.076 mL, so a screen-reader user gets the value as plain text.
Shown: 6.5 mL
